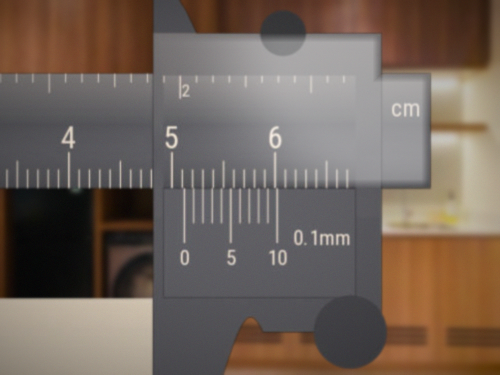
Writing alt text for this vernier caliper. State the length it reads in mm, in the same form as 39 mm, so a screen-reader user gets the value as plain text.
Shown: 51.2 mm
